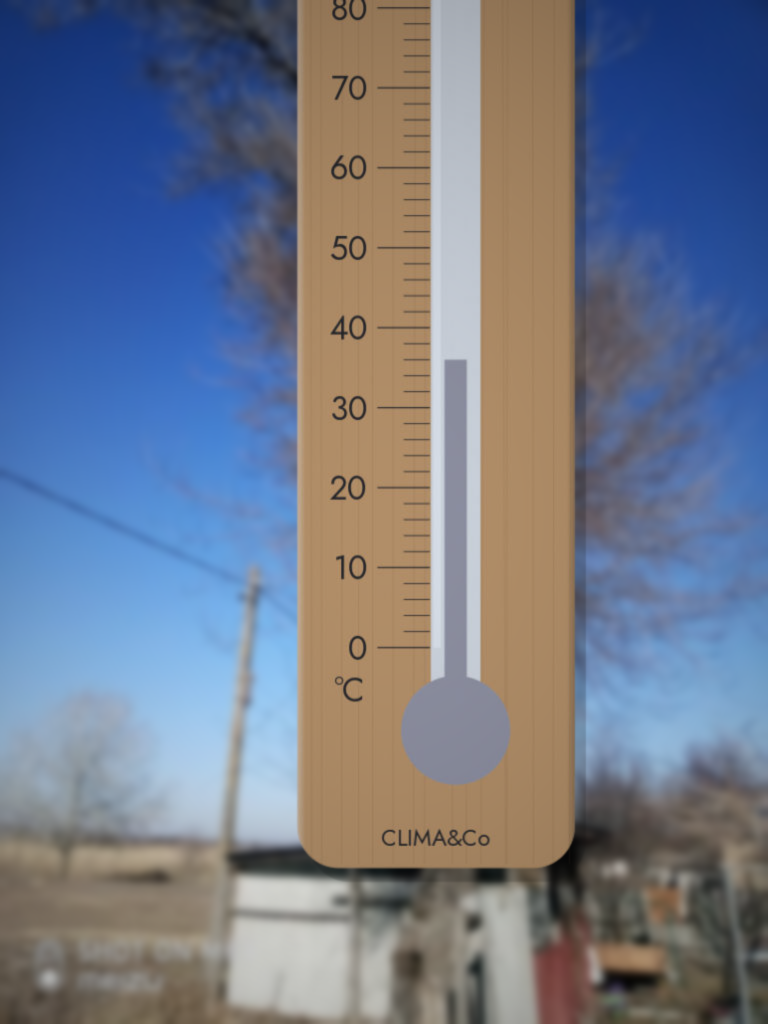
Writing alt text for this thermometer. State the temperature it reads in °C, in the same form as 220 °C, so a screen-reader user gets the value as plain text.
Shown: 36 °C
